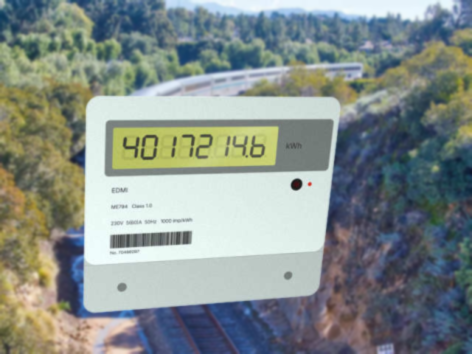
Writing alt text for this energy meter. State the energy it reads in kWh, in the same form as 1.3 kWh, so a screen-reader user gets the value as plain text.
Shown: 4017214.6 kWh
